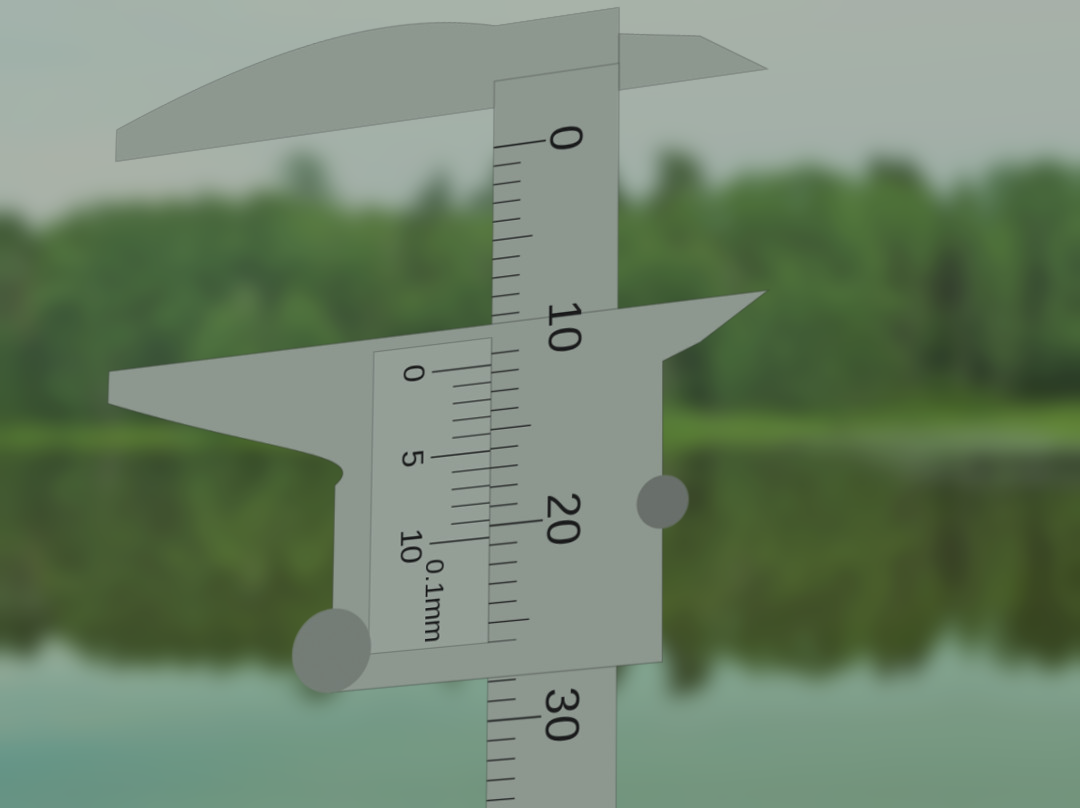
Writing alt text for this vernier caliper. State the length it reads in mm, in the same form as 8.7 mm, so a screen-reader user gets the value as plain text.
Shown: 11.6 mm
